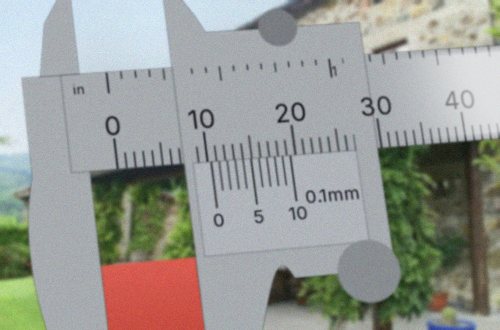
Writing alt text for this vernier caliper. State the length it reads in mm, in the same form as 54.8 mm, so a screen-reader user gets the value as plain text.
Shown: 10.4 mm
